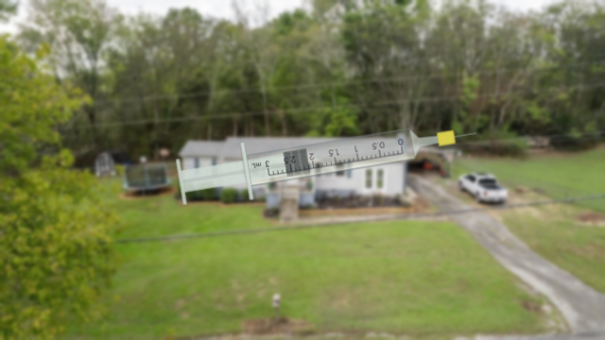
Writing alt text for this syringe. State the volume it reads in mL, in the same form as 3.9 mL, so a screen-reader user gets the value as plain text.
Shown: 2.1 mL
